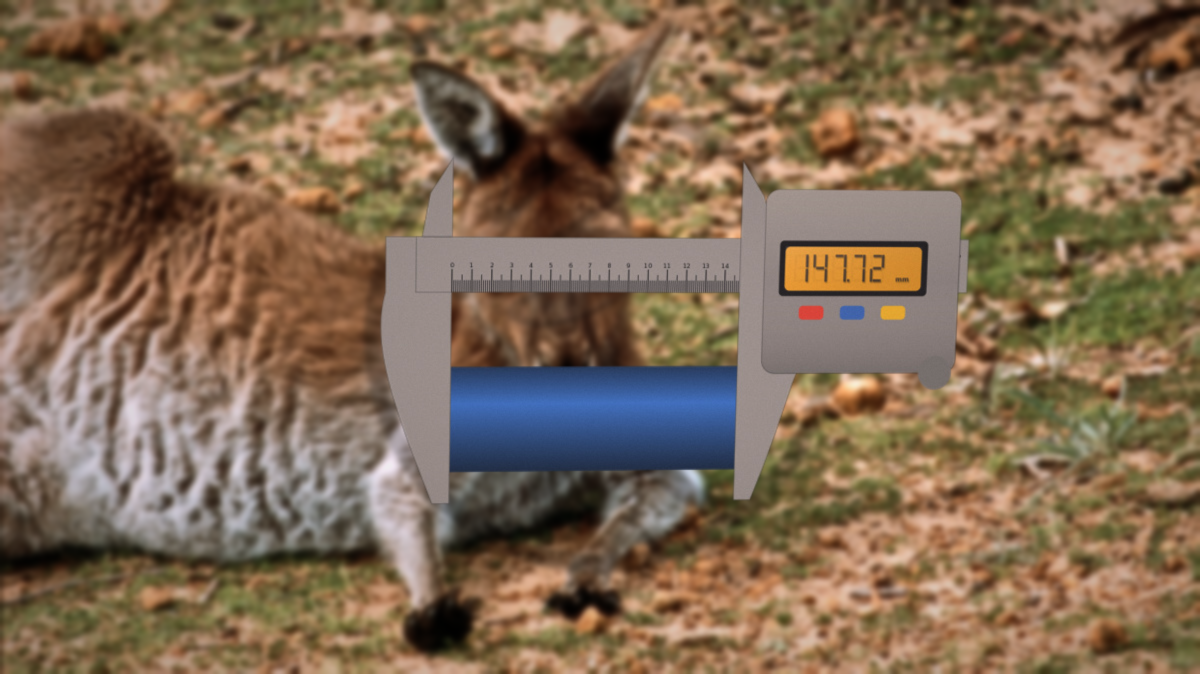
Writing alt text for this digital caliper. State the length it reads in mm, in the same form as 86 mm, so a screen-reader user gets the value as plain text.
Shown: 147.72 mm
